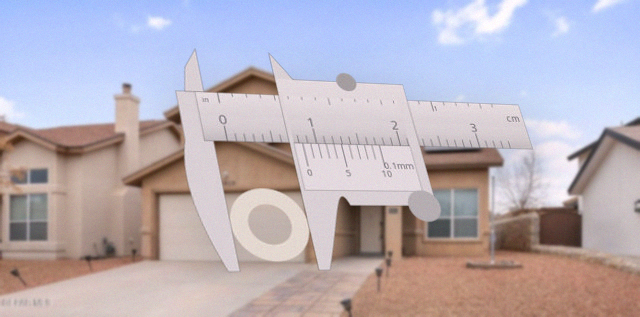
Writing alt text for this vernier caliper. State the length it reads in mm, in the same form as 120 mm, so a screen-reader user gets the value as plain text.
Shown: 8.4 mm
